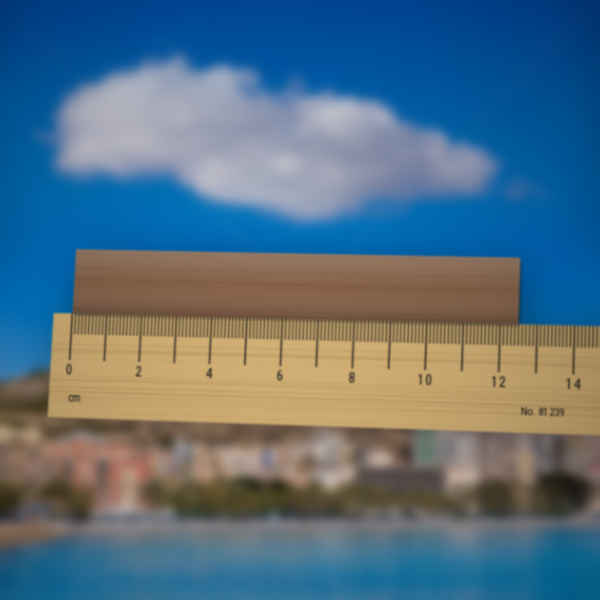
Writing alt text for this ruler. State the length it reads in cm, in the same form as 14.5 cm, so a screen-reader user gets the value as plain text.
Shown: 12.5 cm
